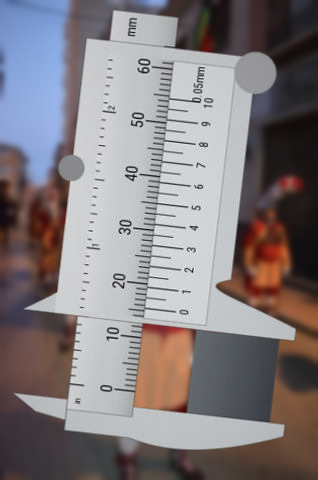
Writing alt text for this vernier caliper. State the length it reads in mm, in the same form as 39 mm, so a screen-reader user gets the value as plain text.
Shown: 15.5 mm
